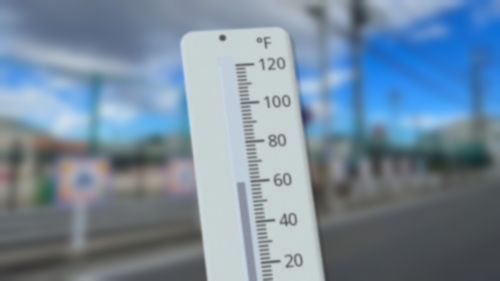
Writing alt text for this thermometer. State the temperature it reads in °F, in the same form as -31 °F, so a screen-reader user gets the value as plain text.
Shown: 60 °F
